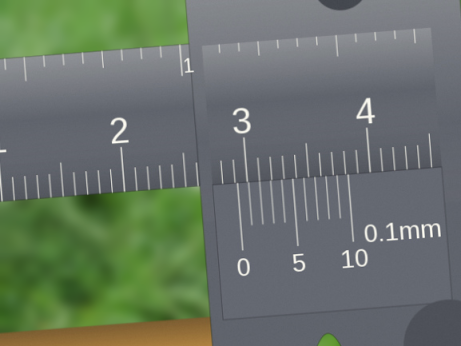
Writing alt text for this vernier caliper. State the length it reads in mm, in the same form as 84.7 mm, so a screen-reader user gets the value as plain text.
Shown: 29.2 mm
